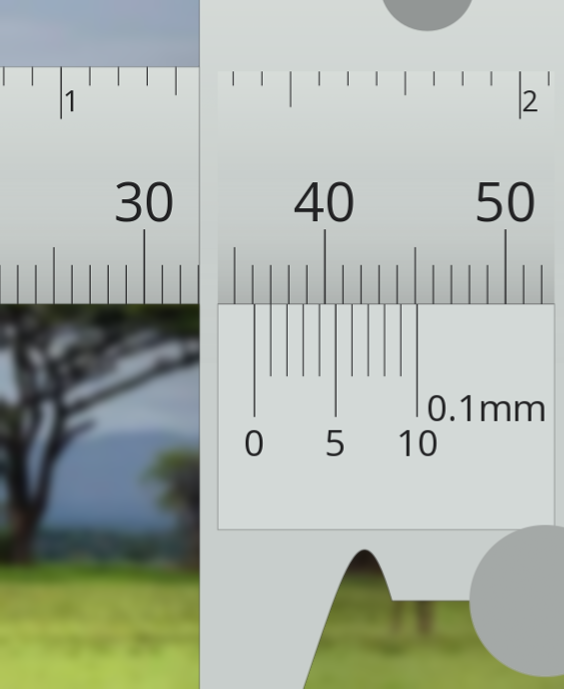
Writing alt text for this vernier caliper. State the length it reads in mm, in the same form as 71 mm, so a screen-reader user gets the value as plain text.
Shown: 36.1 mm
